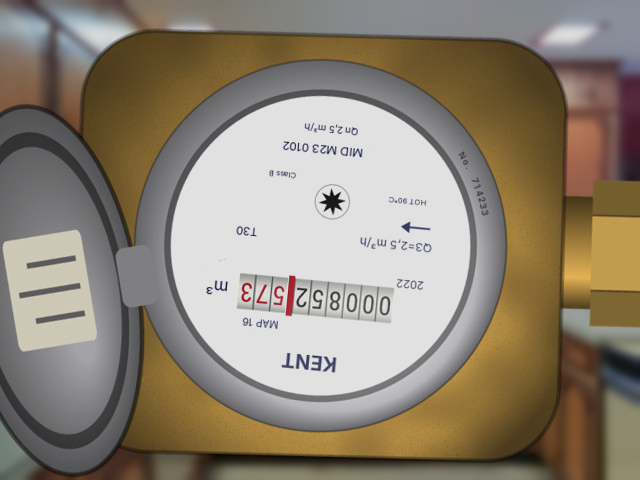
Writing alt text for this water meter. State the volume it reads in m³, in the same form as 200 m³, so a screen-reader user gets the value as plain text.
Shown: 852.573 m³
